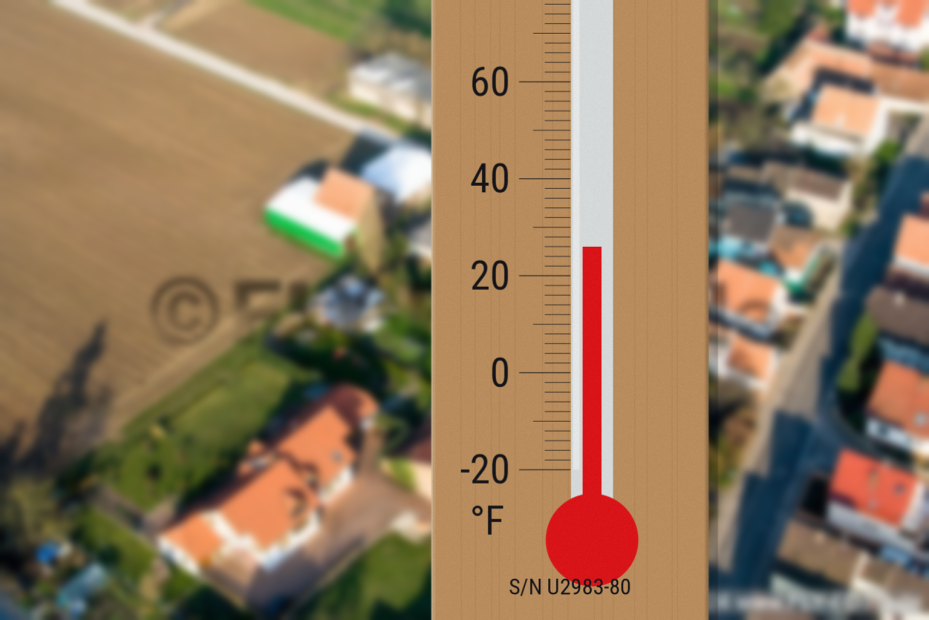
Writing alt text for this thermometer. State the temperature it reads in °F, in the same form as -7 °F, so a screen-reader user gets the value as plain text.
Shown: 26 °F
